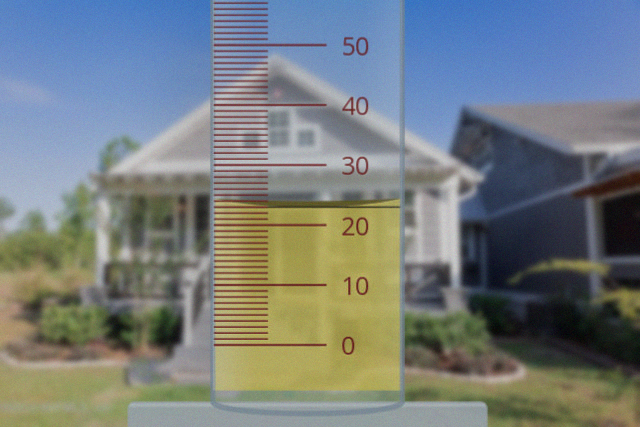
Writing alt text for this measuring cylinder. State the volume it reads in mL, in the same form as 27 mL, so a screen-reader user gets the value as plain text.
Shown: 23 mL
